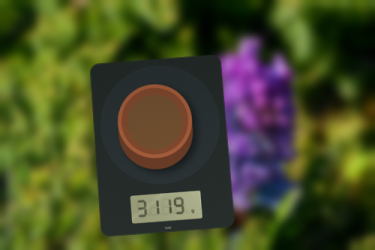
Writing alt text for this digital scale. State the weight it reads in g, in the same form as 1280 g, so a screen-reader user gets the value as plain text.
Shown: 3119 g
